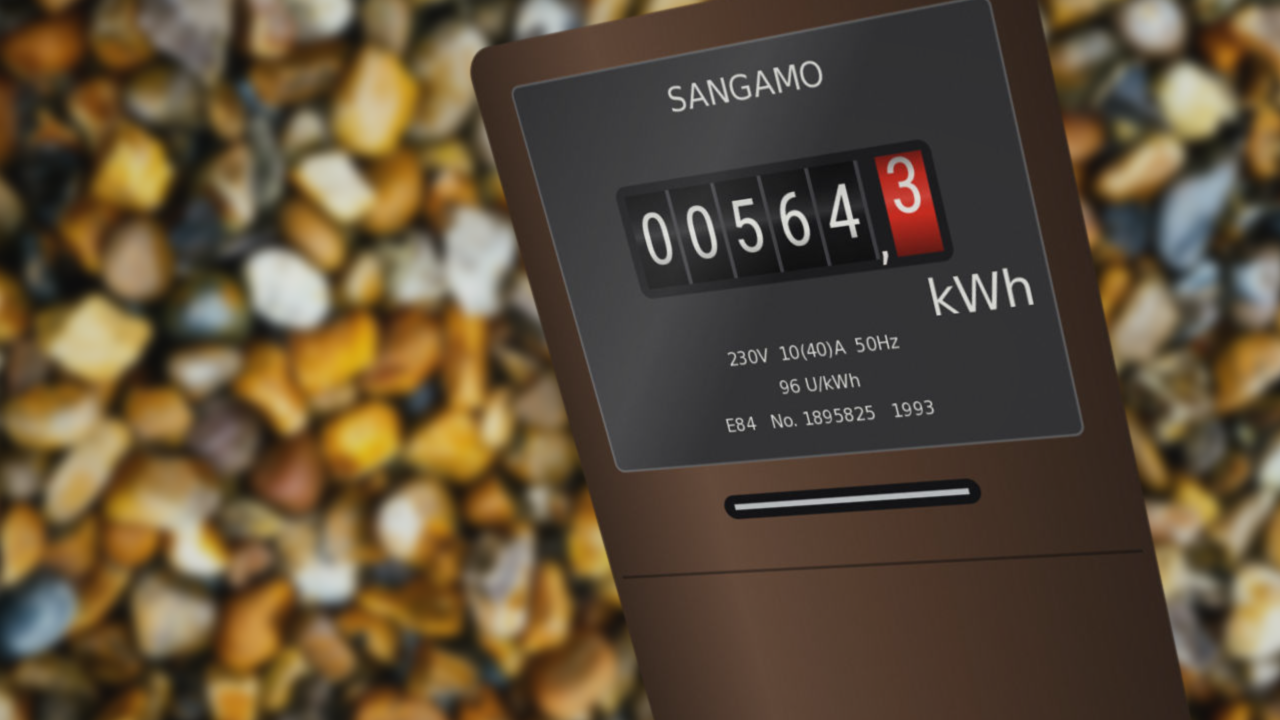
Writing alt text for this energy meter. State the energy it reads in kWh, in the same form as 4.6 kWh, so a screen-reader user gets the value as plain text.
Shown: 564.3 kWh
